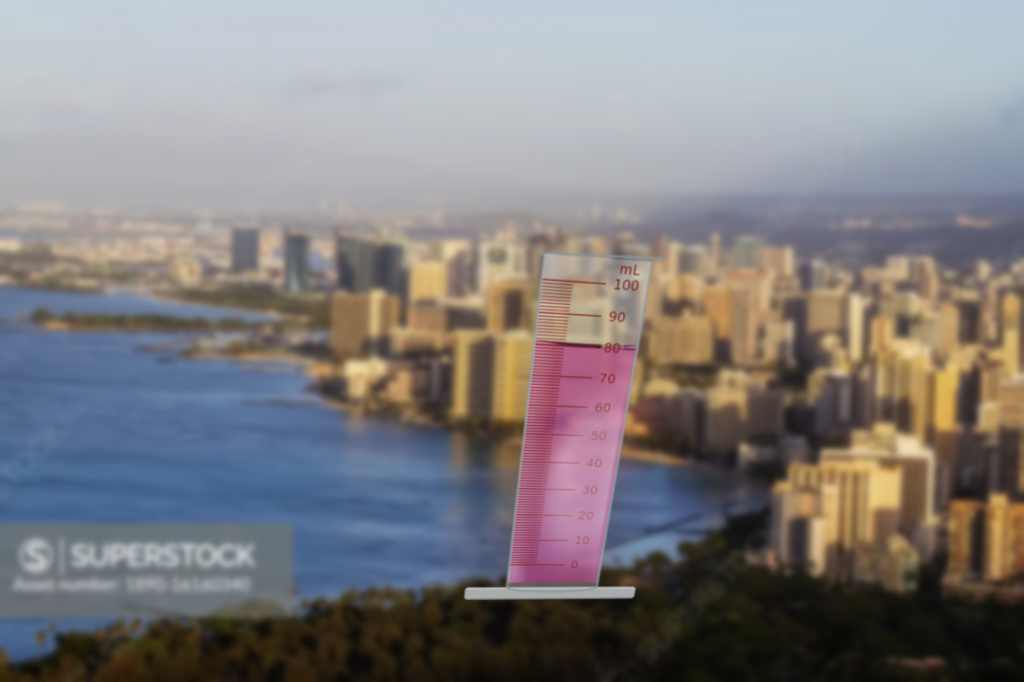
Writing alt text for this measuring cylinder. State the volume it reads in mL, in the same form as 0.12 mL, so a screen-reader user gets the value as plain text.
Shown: 80 mL
